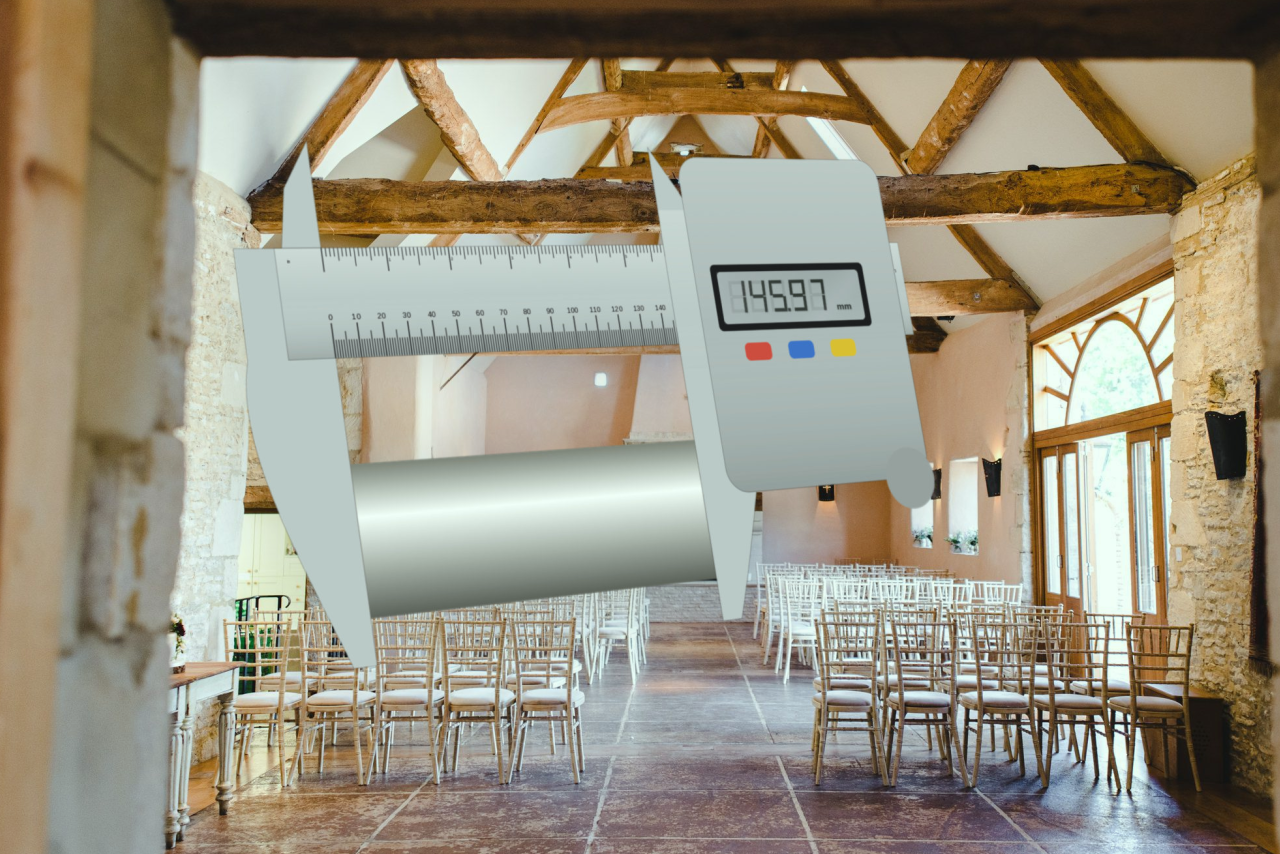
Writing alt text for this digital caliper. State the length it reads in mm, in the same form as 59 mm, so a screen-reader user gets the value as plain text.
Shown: 145.97 mm
